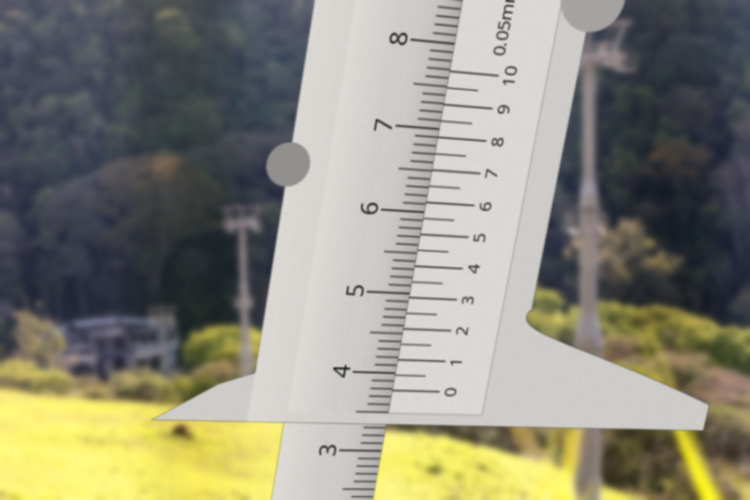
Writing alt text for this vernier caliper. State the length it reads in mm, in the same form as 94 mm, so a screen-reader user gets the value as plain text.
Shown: 37.8 mm
